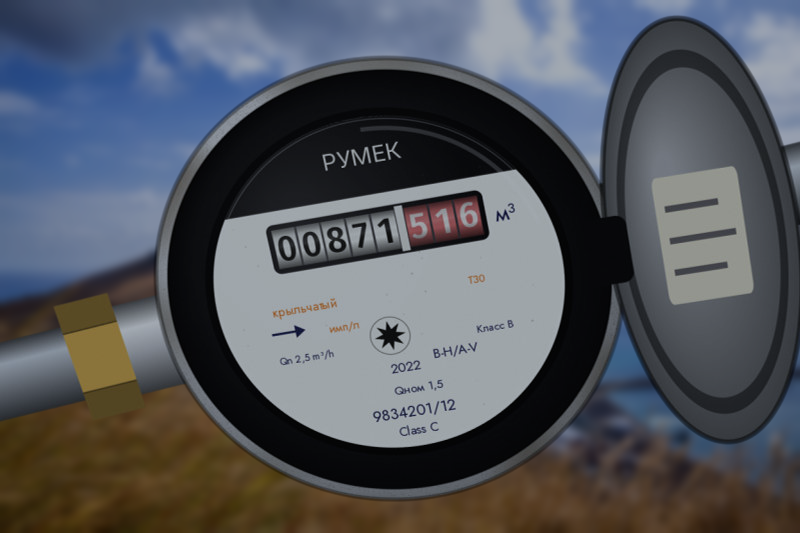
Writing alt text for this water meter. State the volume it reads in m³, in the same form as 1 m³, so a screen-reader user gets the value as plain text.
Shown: 871.516 m³
